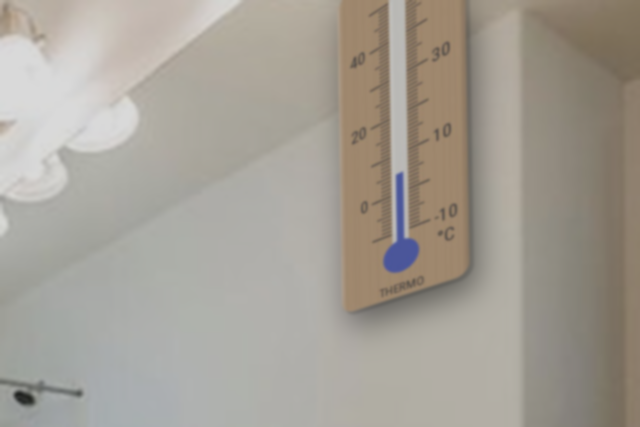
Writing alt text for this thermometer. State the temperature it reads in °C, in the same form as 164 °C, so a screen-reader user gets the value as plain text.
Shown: 5 °C
